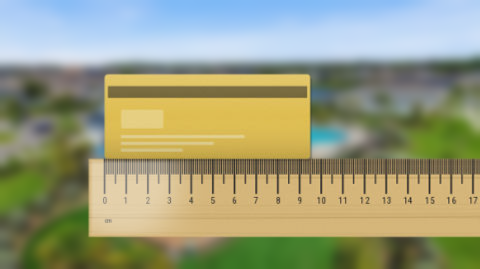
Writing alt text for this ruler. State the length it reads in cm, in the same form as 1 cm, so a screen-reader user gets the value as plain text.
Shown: 9.5 cm
